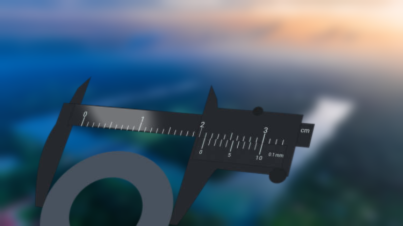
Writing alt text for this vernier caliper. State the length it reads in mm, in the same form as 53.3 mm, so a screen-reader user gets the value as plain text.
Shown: 21.0 mm
